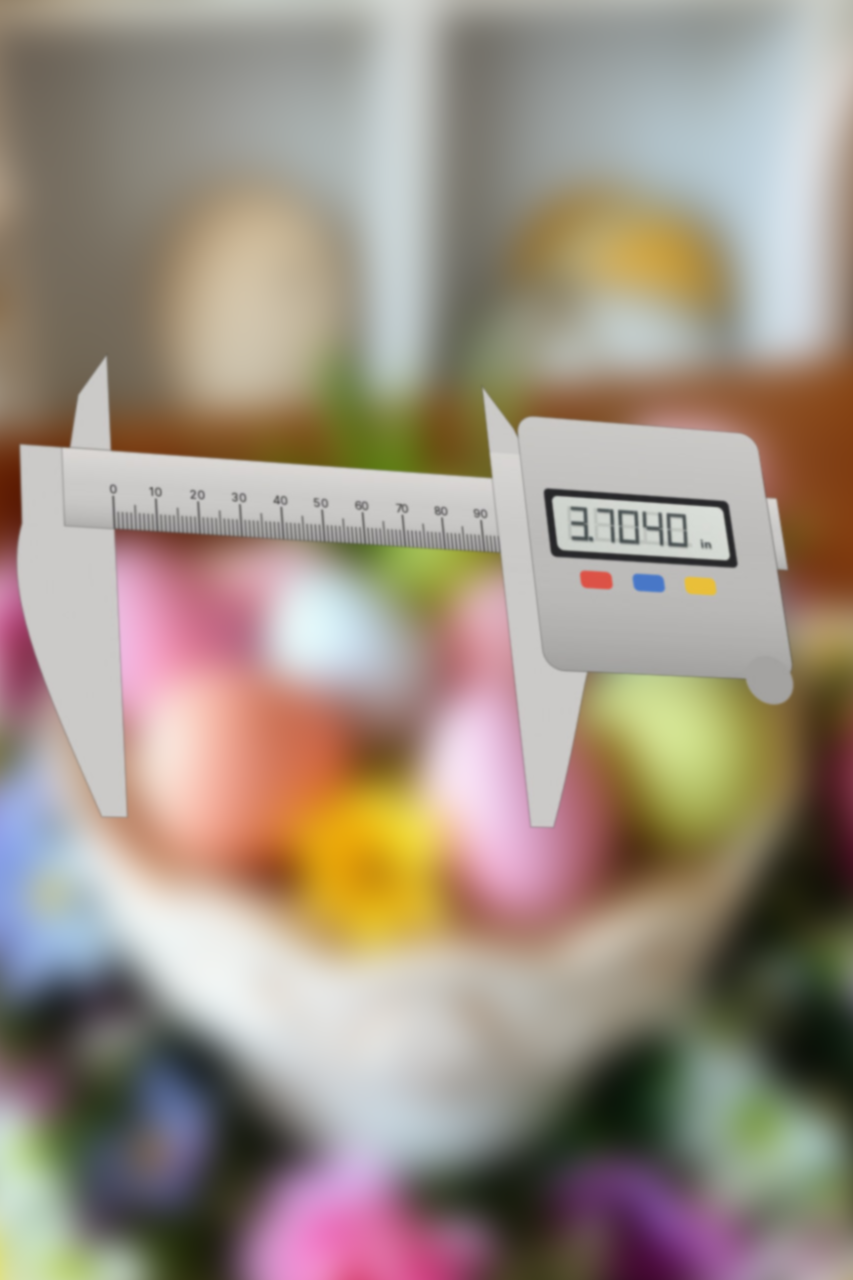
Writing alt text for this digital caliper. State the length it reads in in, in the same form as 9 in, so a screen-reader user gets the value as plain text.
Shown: 3.7040 in
